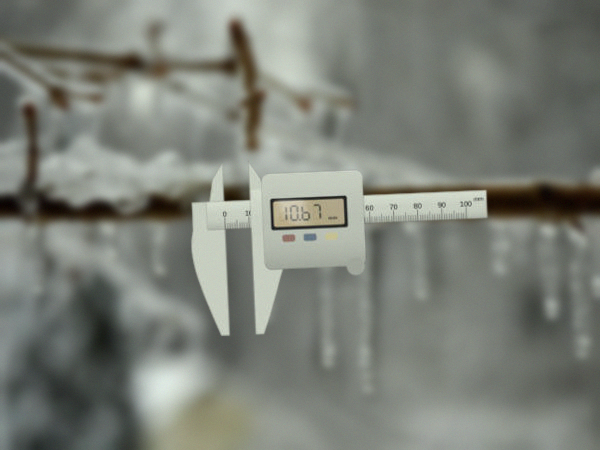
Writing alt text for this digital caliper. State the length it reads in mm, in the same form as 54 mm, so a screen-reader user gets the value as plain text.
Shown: 10.67 mm
